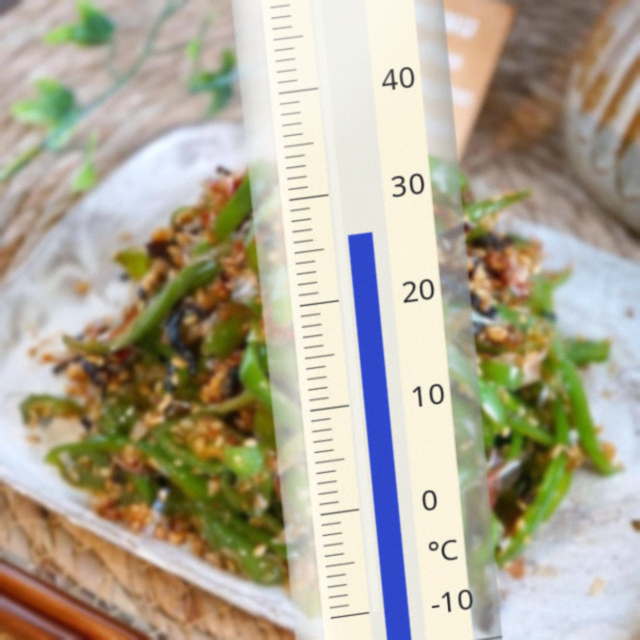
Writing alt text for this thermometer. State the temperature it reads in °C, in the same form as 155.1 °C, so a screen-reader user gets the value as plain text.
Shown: 26 °C
